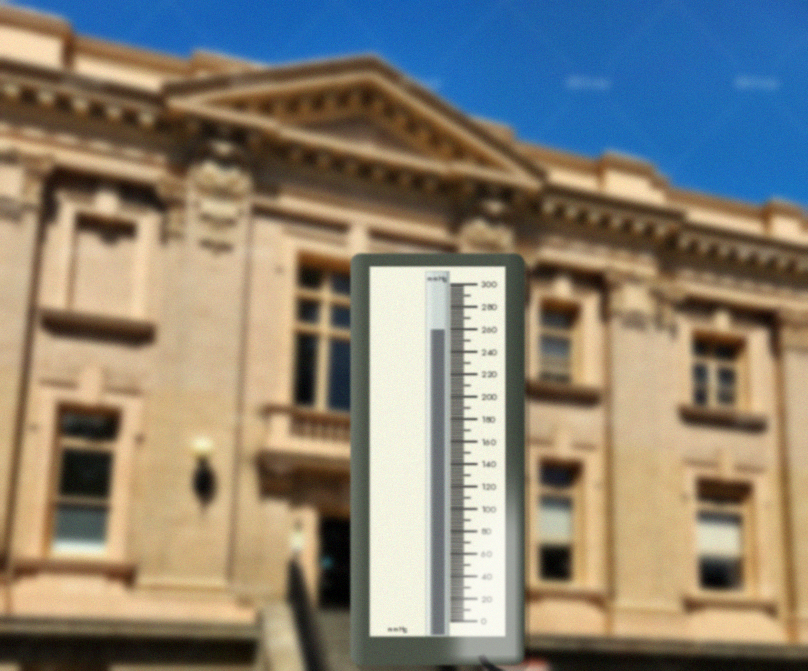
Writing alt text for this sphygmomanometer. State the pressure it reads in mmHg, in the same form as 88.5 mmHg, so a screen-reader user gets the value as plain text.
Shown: 260 mmHg
